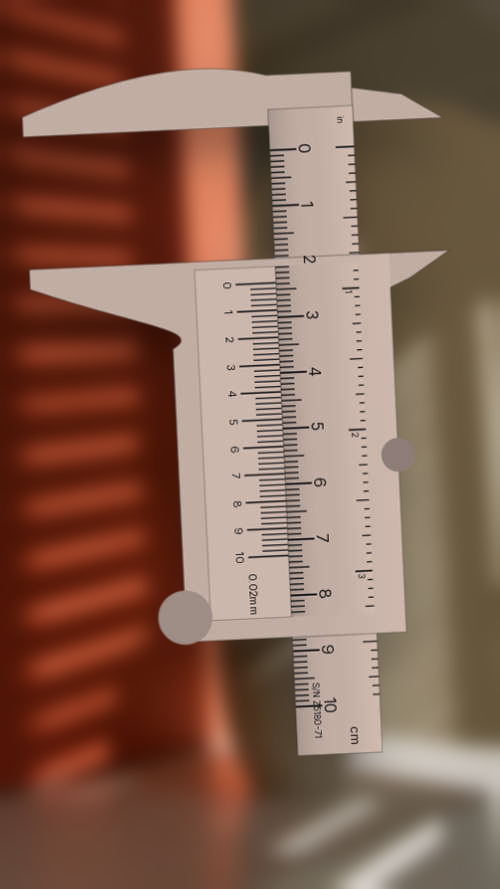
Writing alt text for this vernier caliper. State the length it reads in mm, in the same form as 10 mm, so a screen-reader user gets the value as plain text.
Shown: 23.8 mm
